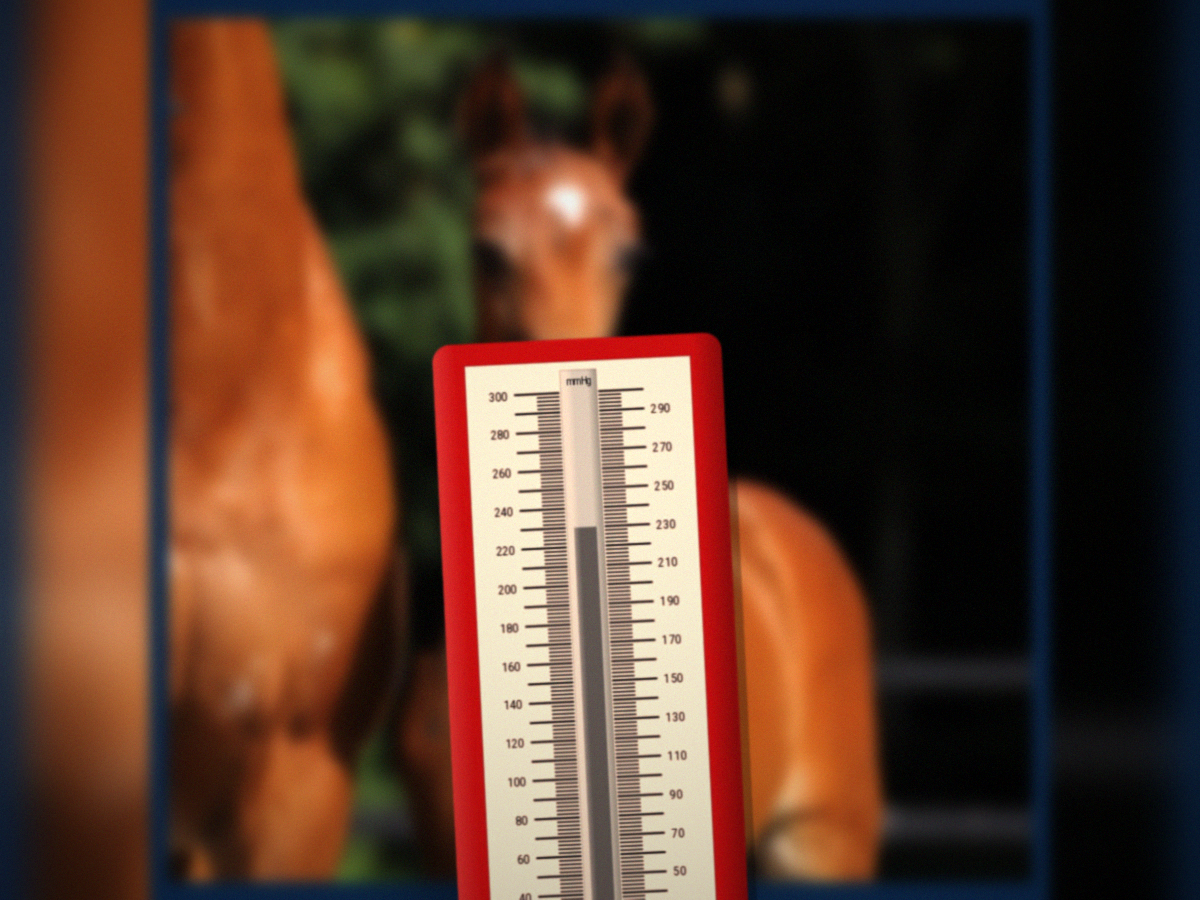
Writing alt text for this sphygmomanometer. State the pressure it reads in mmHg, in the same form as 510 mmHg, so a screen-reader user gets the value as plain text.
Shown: 230 mmHg
